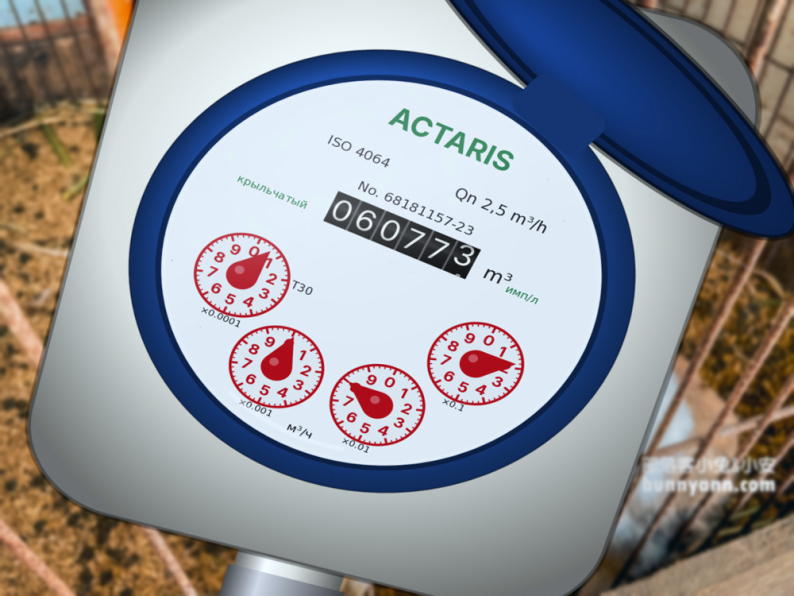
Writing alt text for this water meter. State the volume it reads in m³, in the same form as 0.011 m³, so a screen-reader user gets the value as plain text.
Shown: 60773.1800 m³
